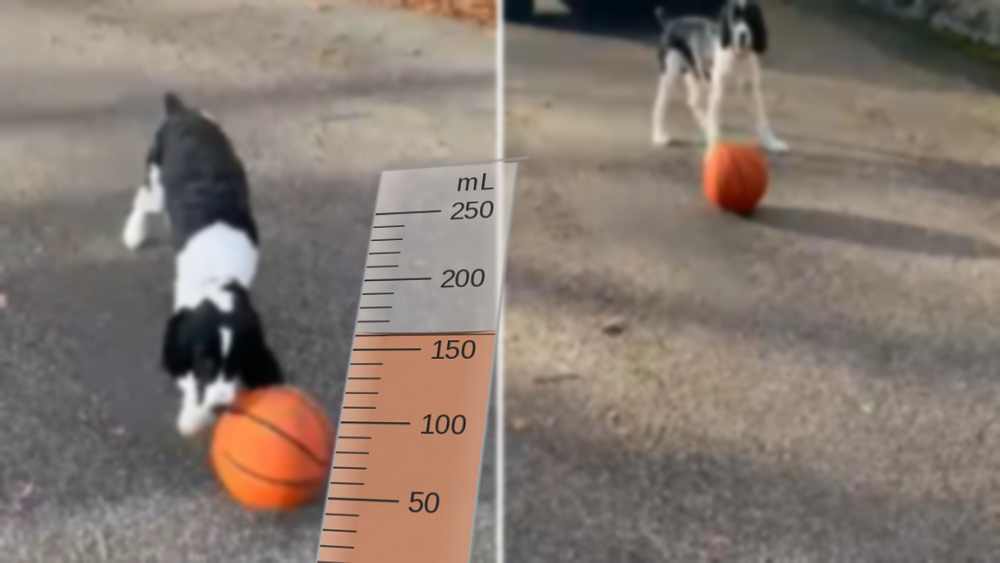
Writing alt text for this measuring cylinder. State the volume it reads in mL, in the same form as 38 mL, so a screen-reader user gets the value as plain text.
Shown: 160 mL
